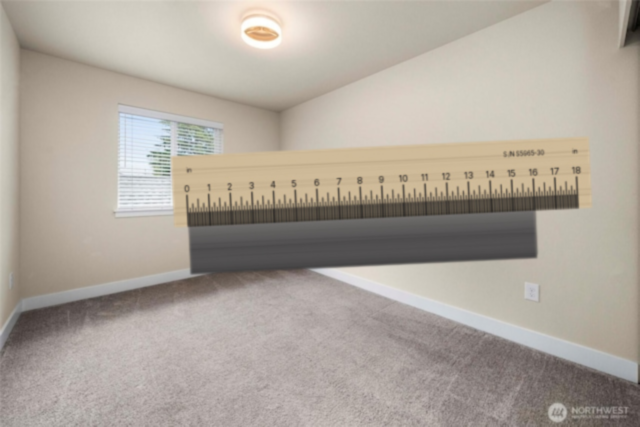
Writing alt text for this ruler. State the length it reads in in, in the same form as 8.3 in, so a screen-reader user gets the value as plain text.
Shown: 16 in
